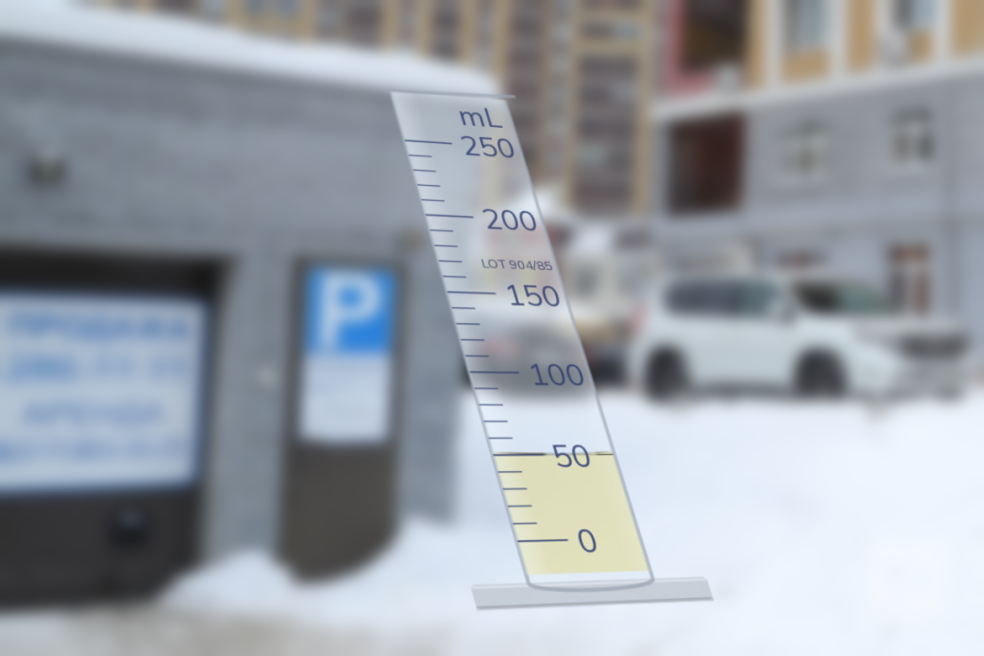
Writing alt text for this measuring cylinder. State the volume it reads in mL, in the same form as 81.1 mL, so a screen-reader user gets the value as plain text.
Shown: 50 mL
